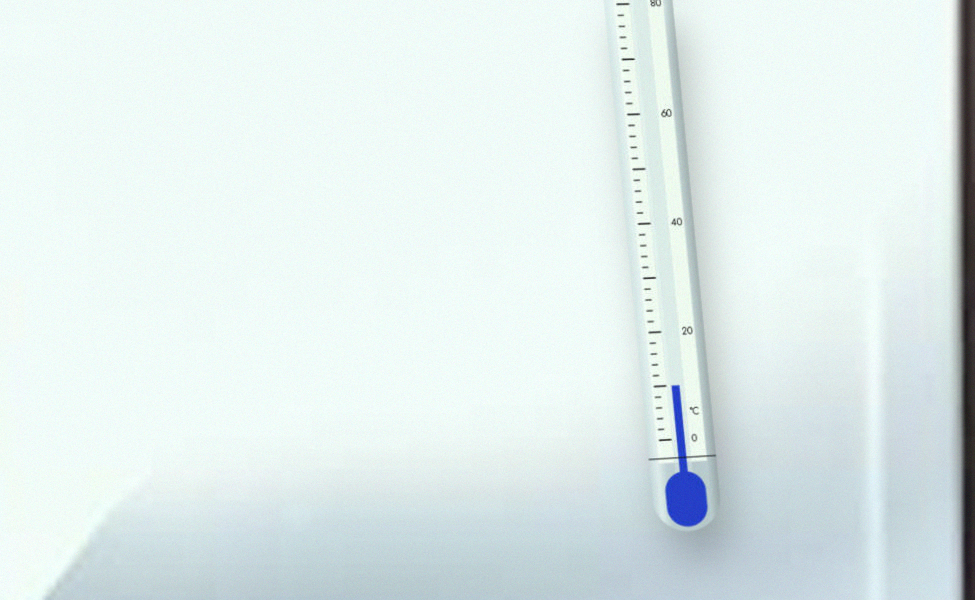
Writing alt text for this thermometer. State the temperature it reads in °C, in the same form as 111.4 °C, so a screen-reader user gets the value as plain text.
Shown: 10 °C
